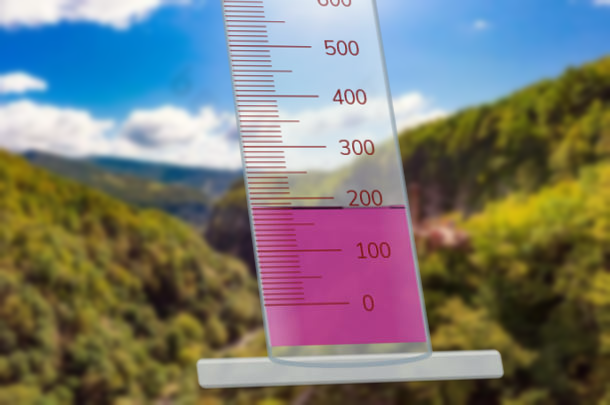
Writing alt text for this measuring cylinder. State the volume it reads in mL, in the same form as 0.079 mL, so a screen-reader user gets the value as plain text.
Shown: 180 mL
